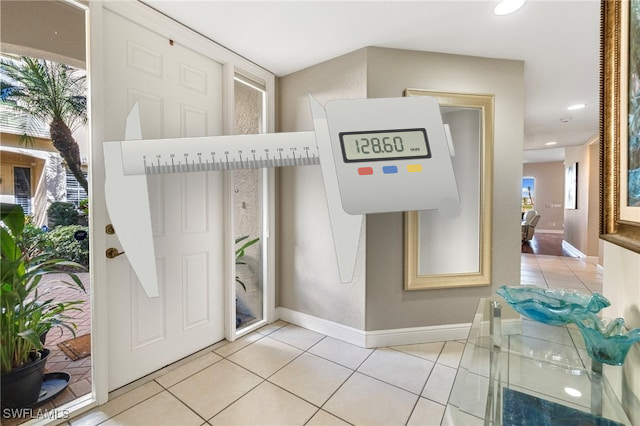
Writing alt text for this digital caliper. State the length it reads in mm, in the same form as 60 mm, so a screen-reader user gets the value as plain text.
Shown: 128.60 mm
